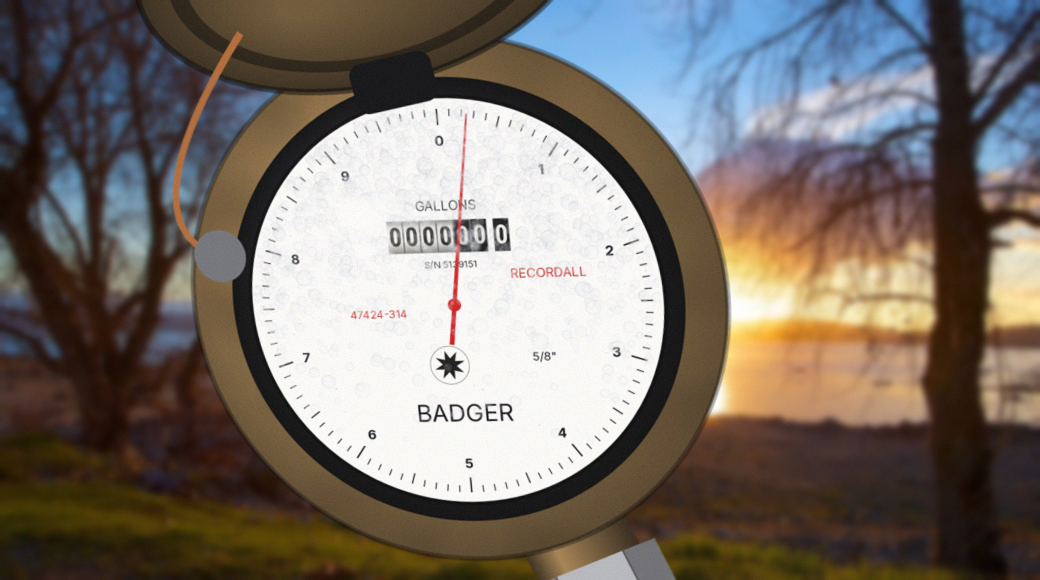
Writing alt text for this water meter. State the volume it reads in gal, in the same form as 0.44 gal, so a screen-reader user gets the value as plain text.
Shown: 0.2 gal
